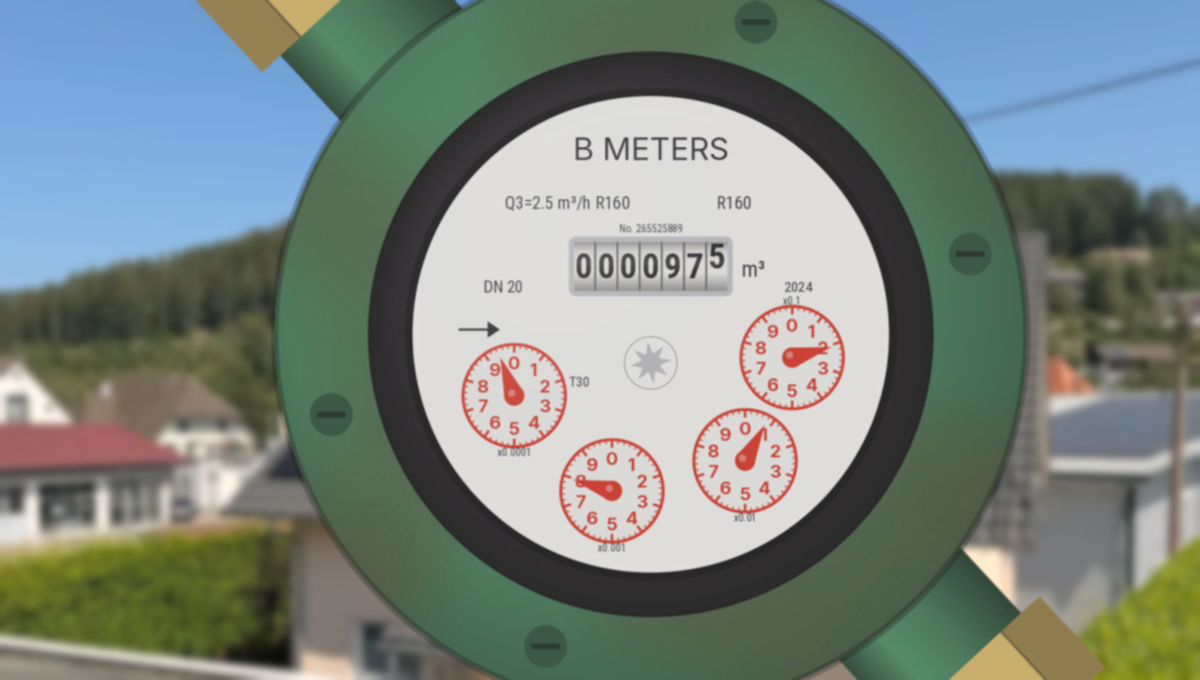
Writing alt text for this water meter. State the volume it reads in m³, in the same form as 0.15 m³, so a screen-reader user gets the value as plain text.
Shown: 975.2079 m³
